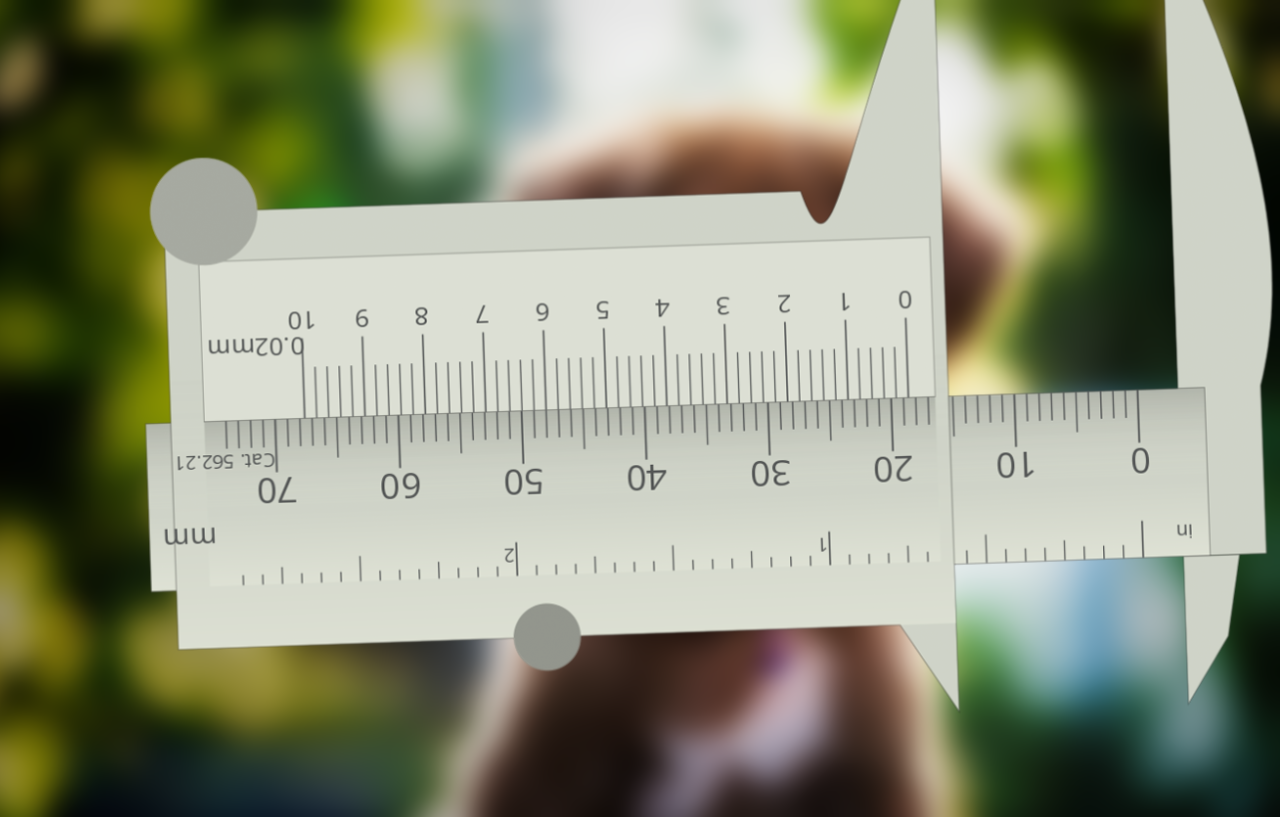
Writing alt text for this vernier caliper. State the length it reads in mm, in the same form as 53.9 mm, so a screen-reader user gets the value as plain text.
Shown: 18.6 mm
